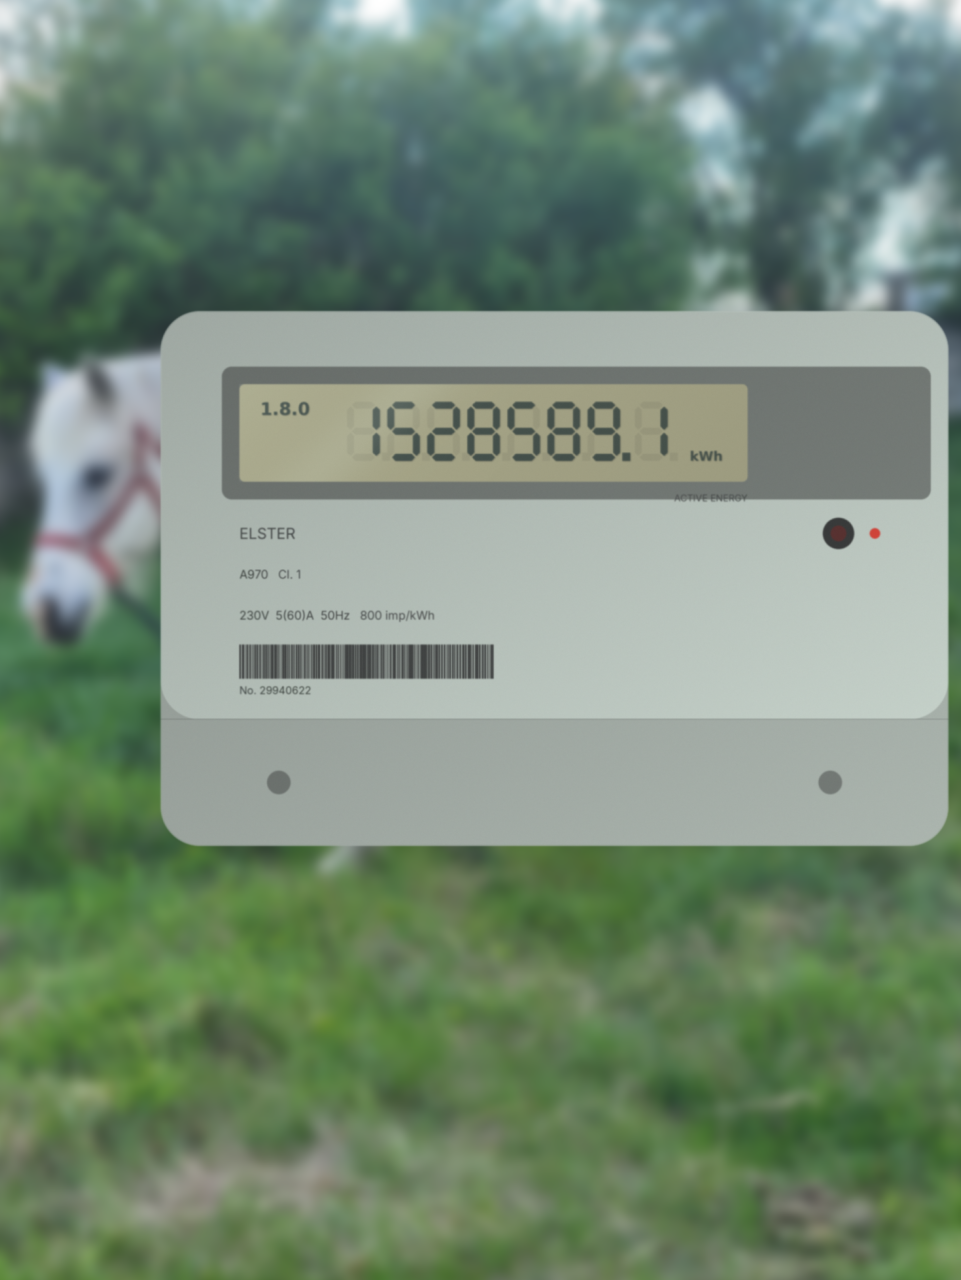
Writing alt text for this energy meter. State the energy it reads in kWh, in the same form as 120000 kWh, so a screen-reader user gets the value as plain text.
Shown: 1528589.1 kWh
